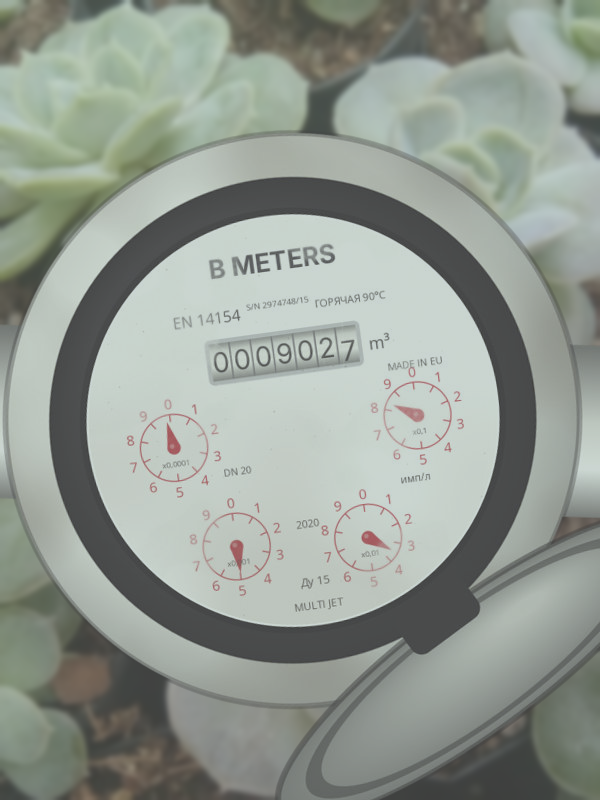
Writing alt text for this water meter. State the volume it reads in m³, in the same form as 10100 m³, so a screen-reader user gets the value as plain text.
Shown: 9026.8349 m³
